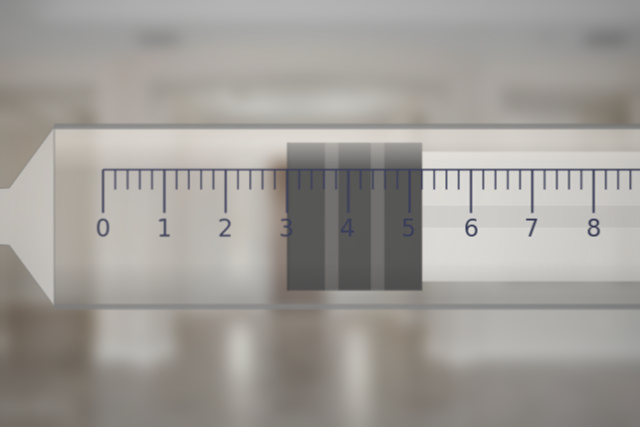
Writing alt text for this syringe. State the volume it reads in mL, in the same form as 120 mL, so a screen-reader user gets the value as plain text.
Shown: 3 mL
